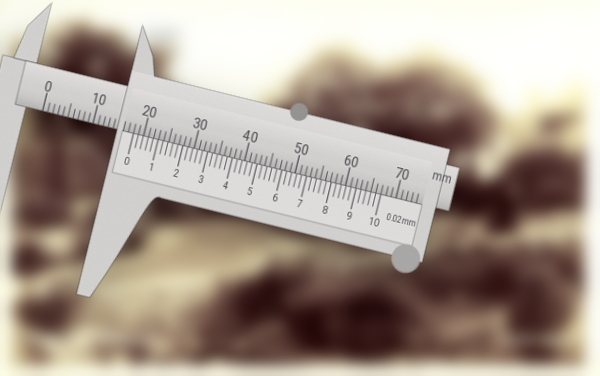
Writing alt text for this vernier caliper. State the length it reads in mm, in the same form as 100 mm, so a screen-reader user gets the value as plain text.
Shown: 18.0 mm
